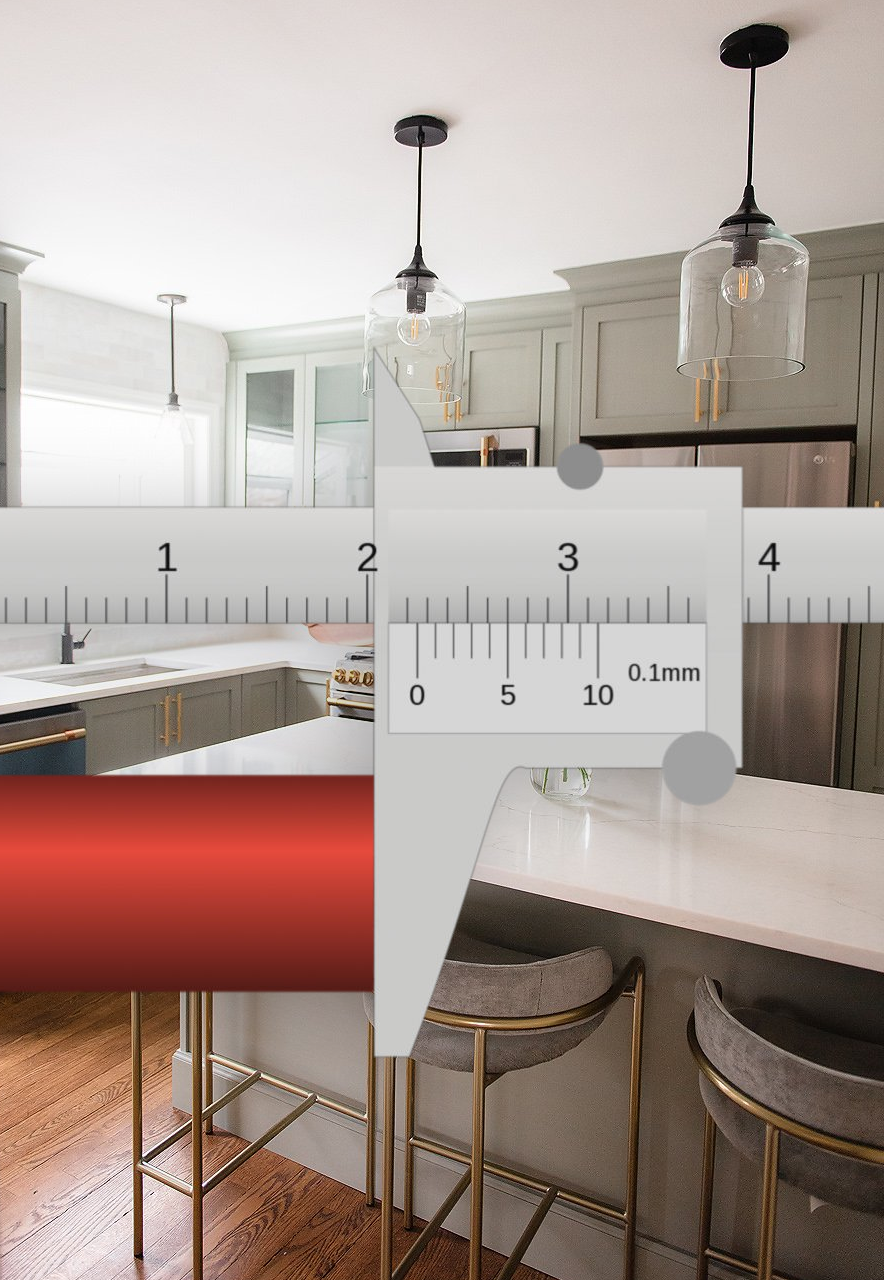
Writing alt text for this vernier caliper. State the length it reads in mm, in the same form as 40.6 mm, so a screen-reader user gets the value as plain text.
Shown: 22.5 mm
